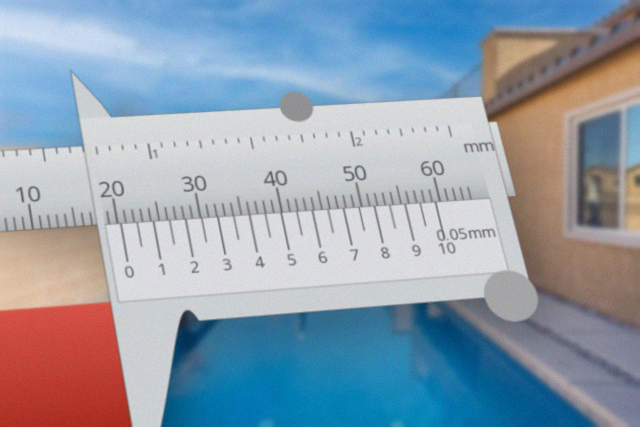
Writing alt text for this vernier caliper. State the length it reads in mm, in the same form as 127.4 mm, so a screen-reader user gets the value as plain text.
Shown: 20.4 mm
